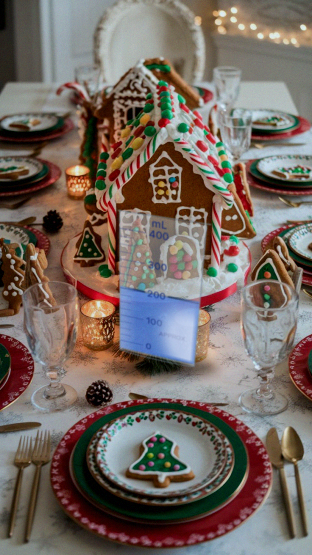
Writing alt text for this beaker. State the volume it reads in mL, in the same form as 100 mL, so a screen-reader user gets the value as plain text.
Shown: 200 mL
